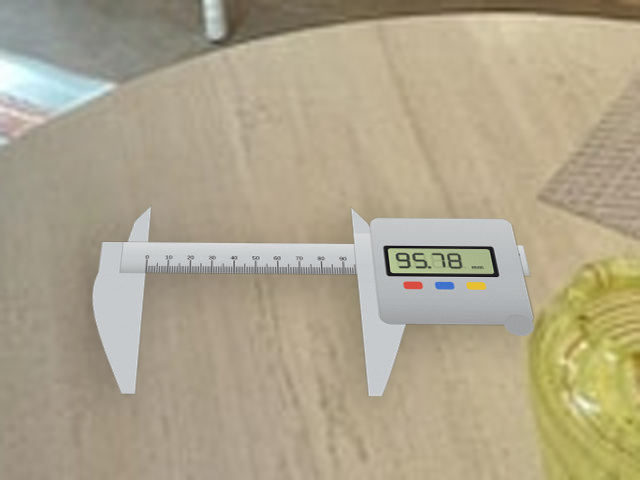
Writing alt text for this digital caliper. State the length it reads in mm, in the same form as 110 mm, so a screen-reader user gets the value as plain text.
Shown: 95.78 mm
